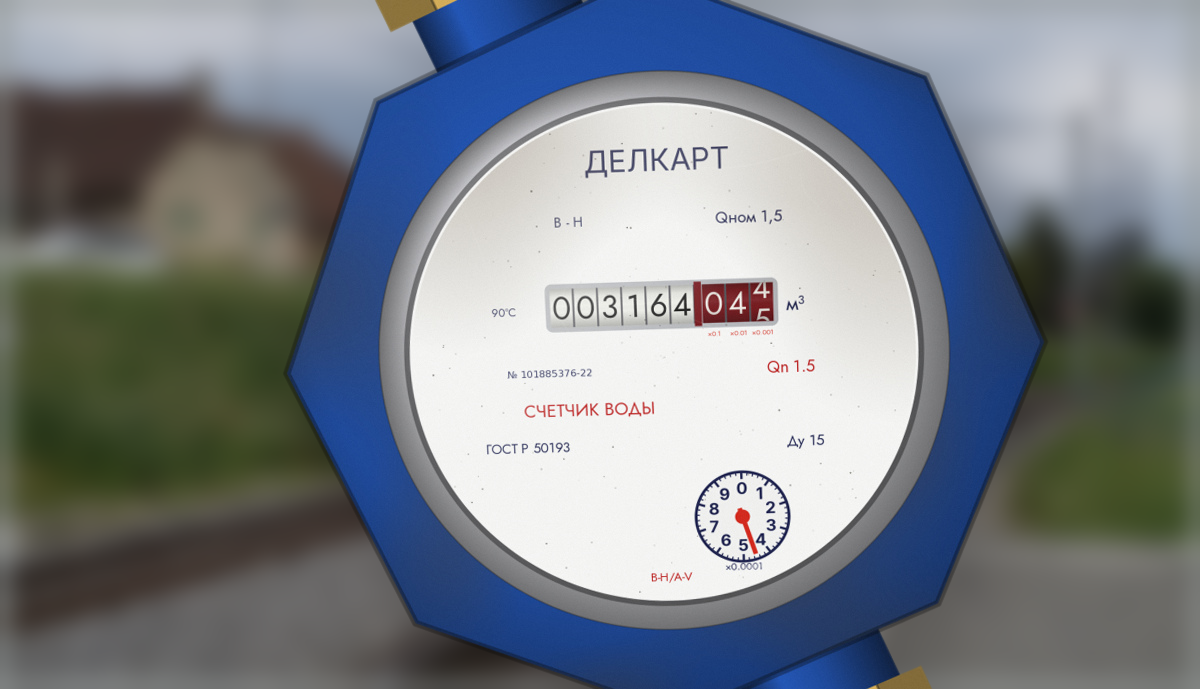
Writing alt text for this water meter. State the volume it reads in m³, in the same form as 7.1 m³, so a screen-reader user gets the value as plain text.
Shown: 3164.0444 m³
